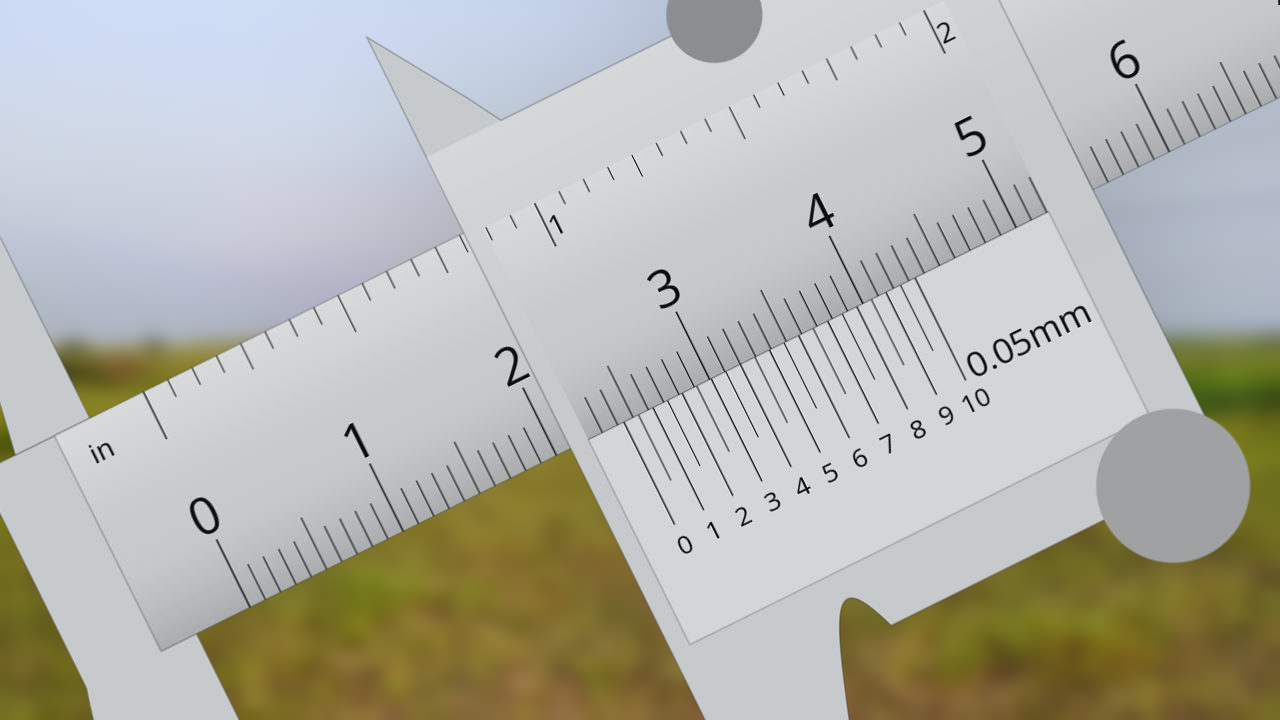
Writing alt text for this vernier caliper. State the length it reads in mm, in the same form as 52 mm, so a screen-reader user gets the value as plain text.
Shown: 24.4 mm
